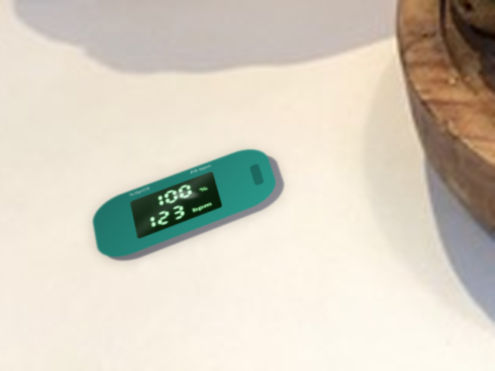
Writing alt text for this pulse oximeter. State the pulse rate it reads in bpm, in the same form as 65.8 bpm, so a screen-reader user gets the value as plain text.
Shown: 123 bpm
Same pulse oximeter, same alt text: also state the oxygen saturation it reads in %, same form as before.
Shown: 100 %
